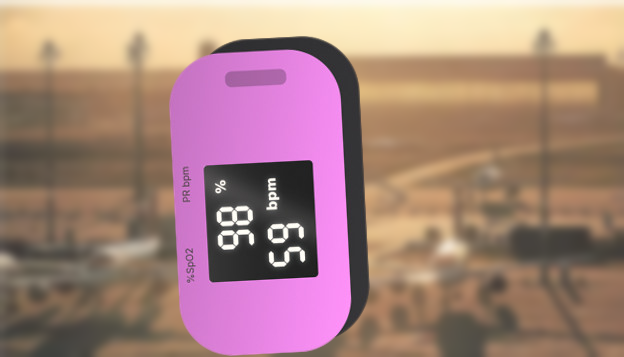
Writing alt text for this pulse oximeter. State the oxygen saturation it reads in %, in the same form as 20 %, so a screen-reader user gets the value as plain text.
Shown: 98 %
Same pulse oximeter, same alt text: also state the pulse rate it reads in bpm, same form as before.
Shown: 59 bpm
